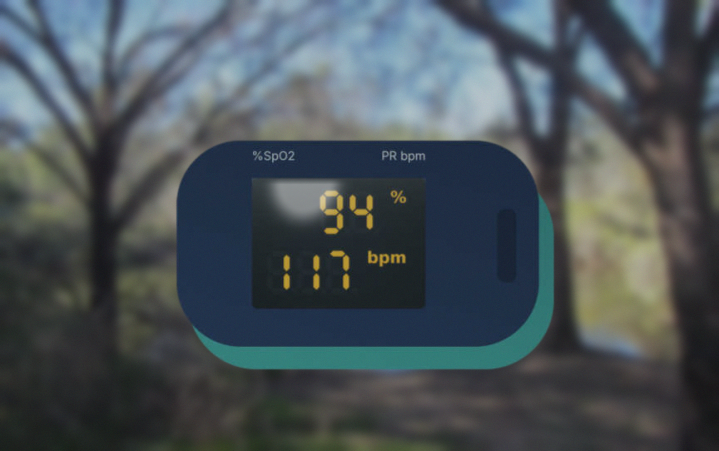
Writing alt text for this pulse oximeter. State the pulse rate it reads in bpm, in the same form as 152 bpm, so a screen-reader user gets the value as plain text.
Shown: 117 bpm
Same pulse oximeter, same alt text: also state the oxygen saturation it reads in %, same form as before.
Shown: 94 %
